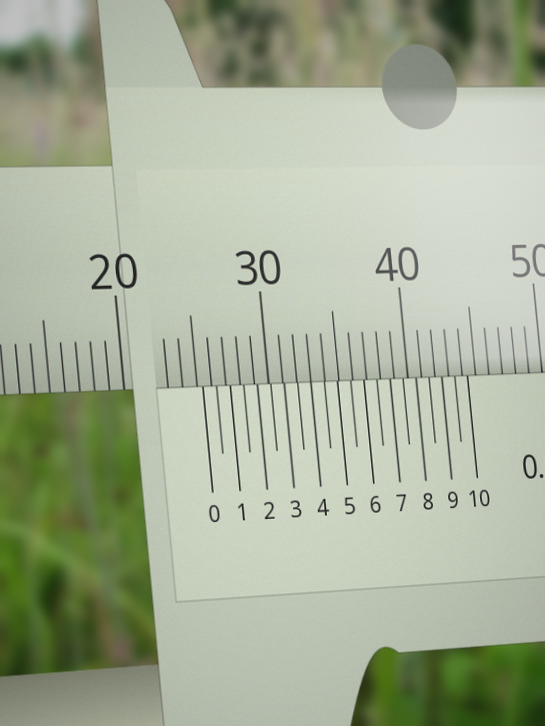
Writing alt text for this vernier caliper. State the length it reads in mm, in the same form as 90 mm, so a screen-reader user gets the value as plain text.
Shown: 25.4 mm
